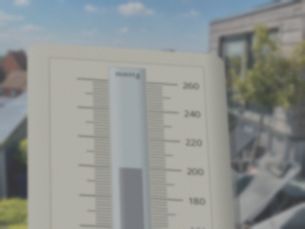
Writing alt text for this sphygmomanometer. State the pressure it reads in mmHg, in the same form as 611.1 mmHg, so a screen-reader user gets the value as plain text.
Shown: 200 mmHg
